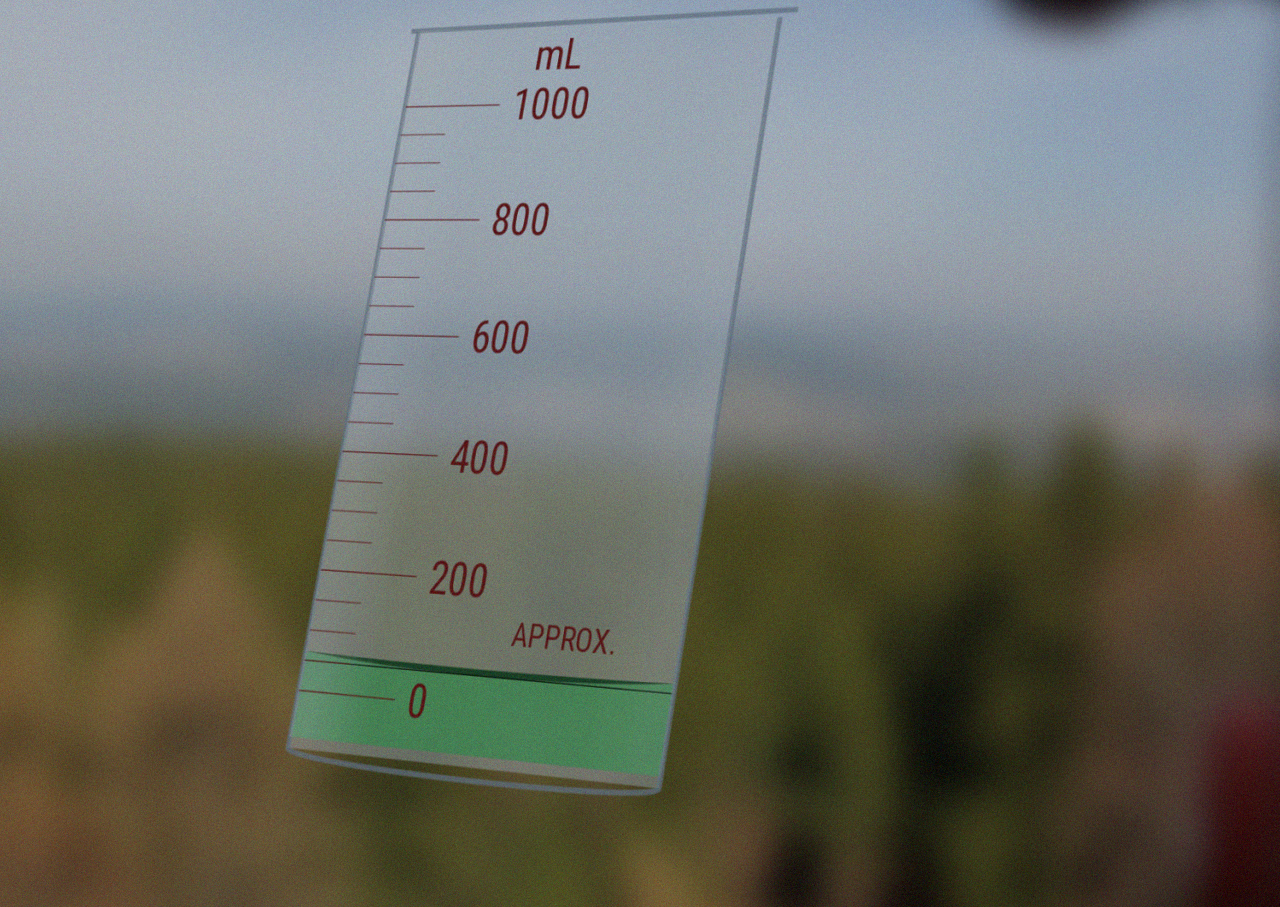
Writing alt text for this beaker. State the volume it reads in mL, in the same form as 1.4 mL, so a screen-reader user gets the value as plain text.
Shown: 50 mL
